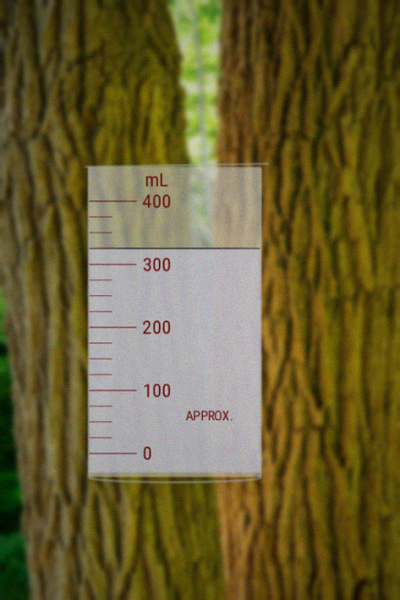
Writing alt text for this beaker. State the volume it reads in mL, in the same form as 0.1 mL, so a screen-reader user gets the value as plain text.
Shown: 325 mL
